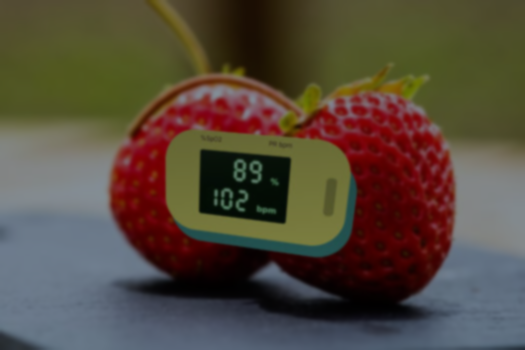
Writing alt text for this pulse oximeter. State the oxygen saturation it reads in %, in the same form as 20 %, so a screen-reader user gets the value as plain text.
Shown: 89 %
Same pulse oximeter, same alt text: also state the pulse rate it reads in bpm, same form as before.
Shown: 102 bpm
